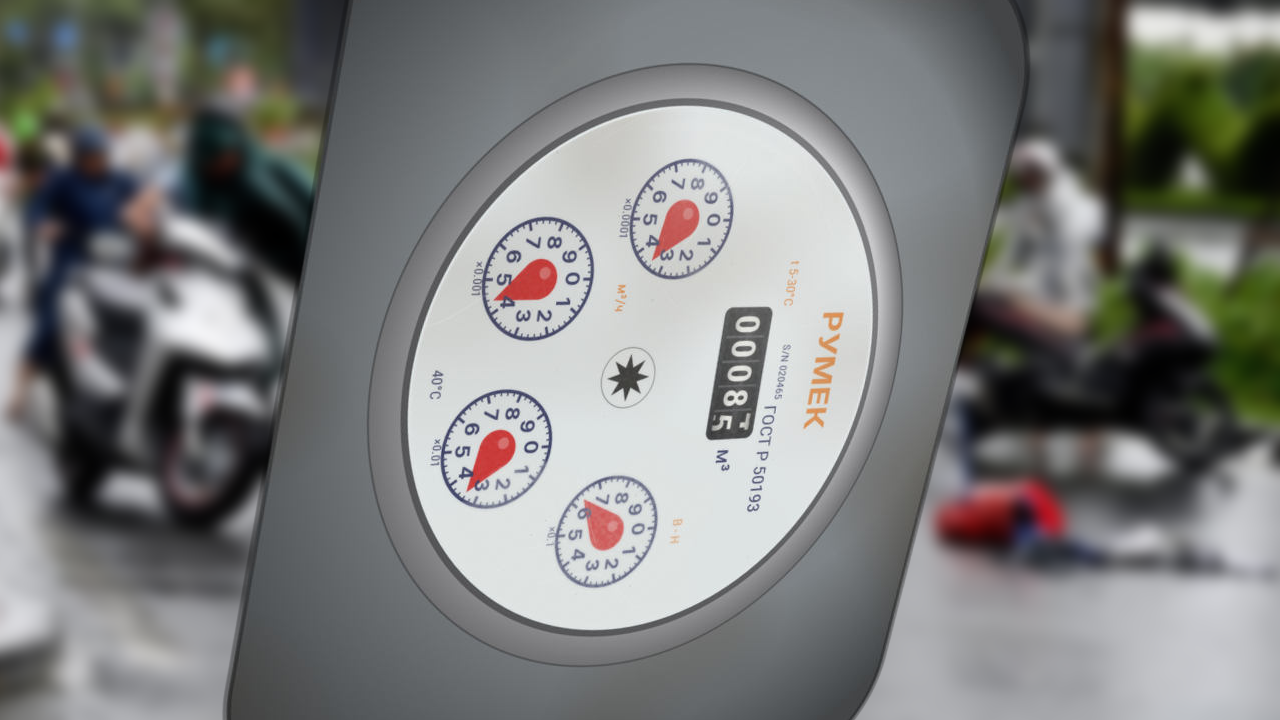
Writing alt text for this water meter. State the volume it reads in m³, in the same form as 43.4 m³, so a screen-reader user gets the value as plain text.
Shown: 84.6343 m³
